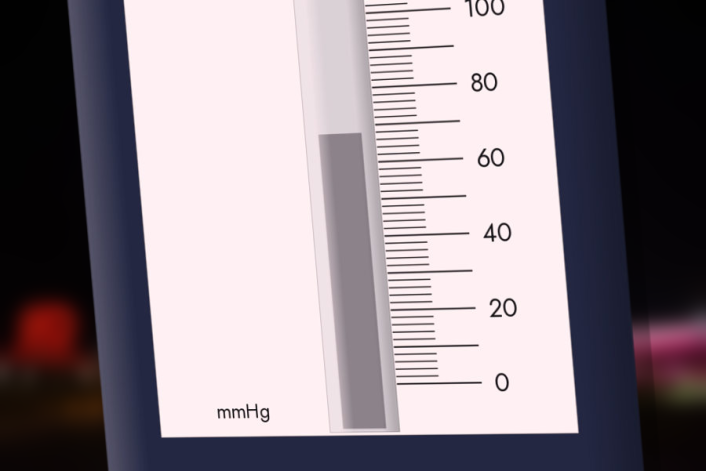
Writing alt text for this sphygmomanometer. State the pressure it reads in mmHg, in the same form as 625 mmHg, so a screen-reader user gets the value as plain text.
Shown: 68 mmHg
